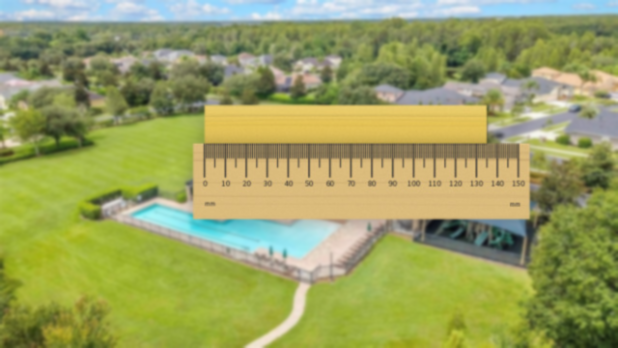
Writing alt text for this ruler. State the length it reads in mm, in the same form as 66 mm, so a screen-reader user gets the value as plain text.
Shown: 135 mm
